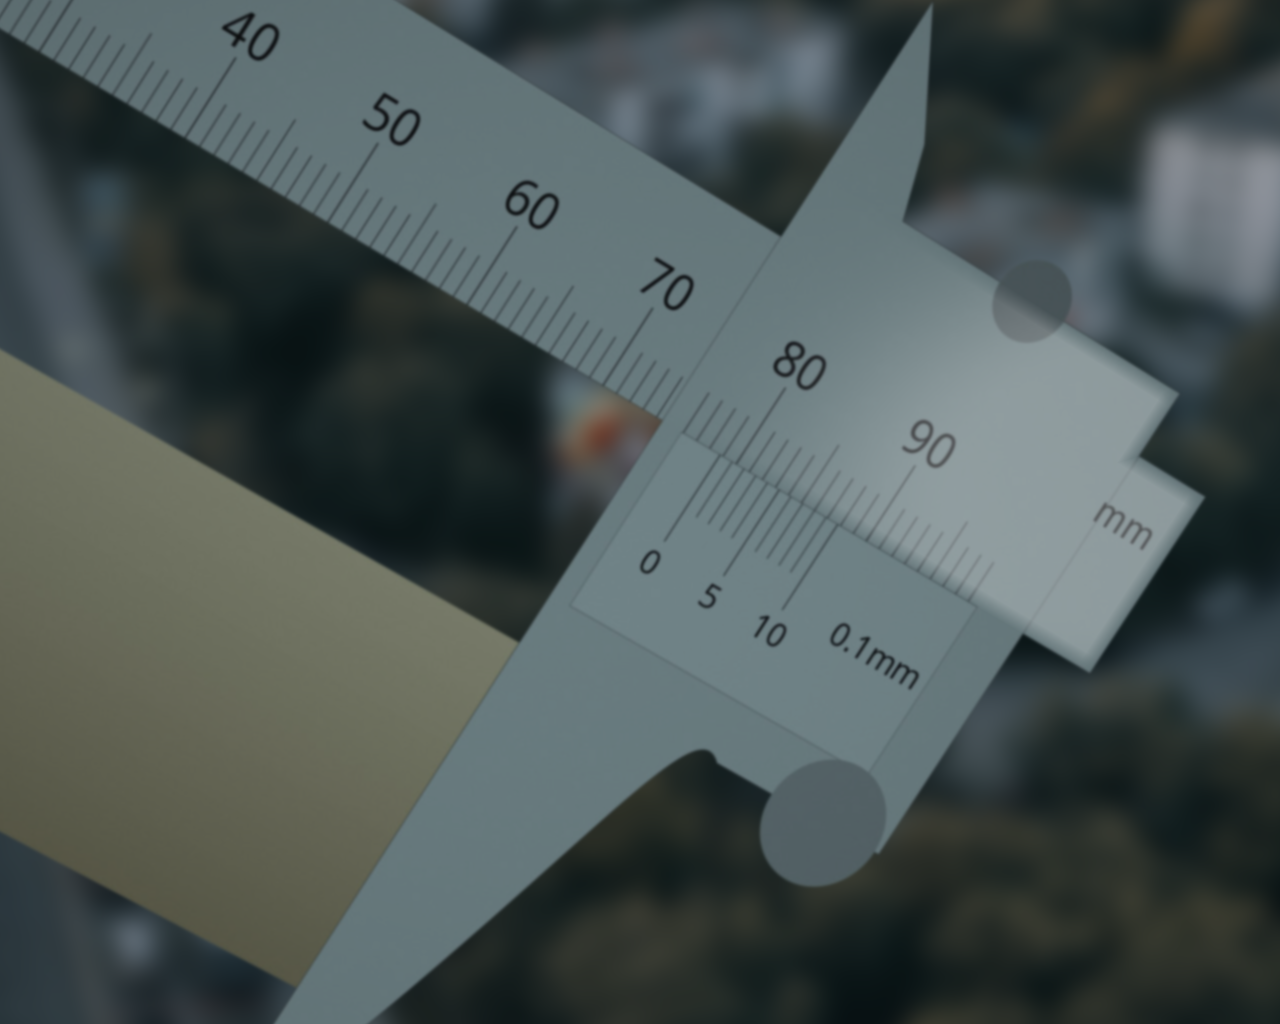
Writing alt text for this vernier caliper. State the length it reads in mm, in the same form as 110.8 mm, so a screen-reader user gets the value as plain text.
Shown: 78.8 mm
